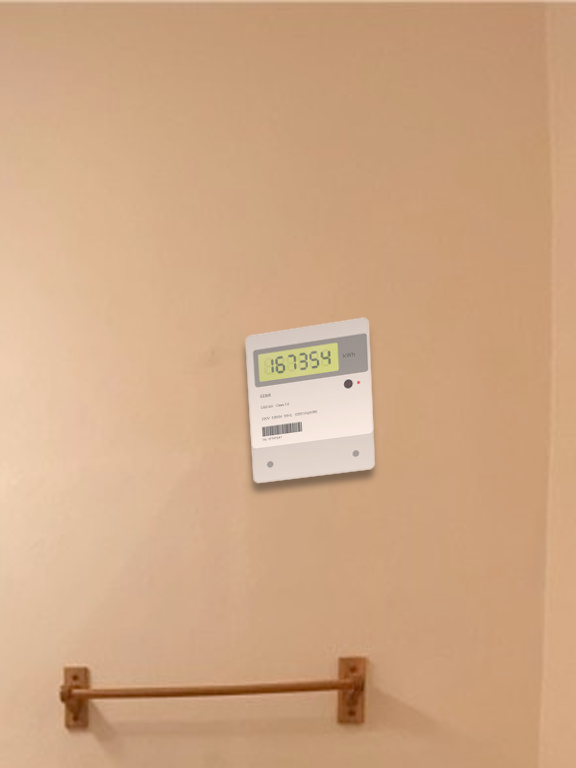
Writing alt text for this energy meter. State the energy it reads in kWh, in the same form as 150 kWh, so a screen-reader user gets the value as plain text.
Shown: 167354 kWh
